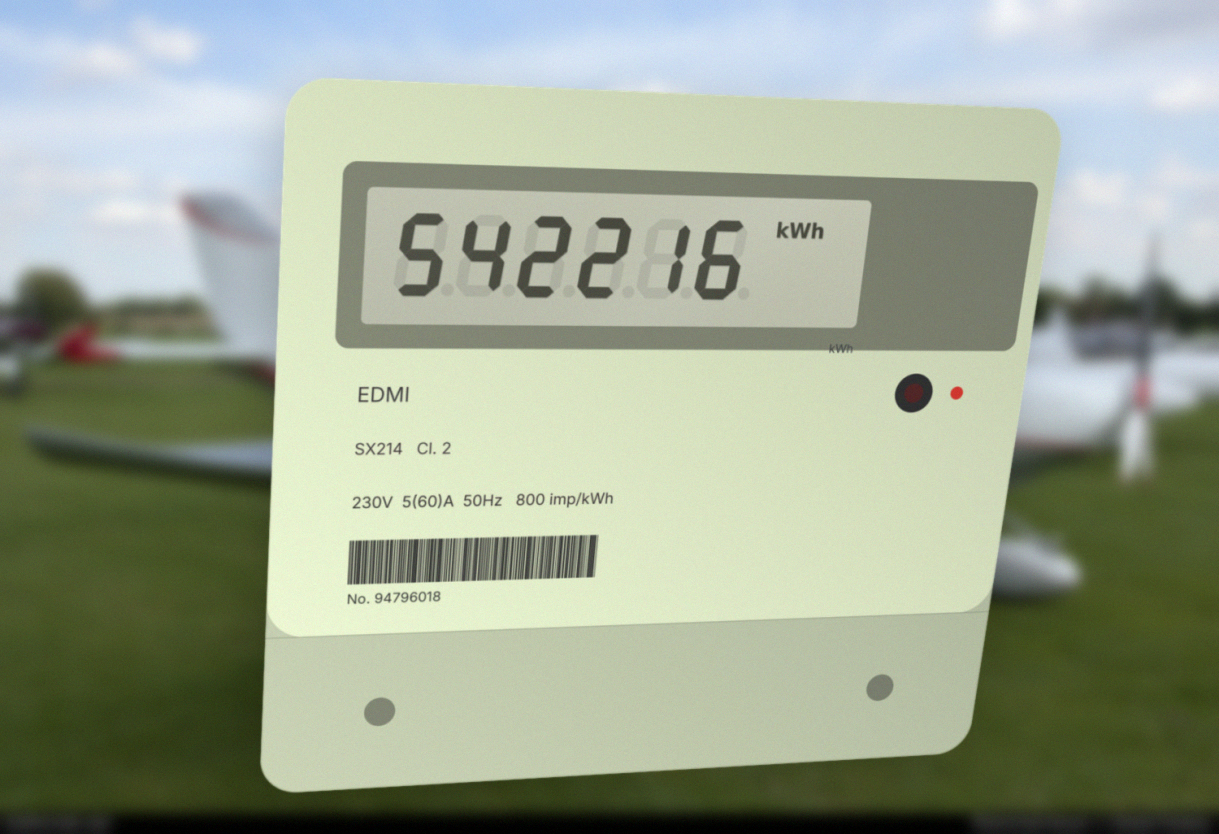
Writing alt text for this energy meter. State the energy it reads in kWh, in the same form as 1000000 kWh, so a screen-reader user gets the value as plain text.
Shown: 542216 kWh
